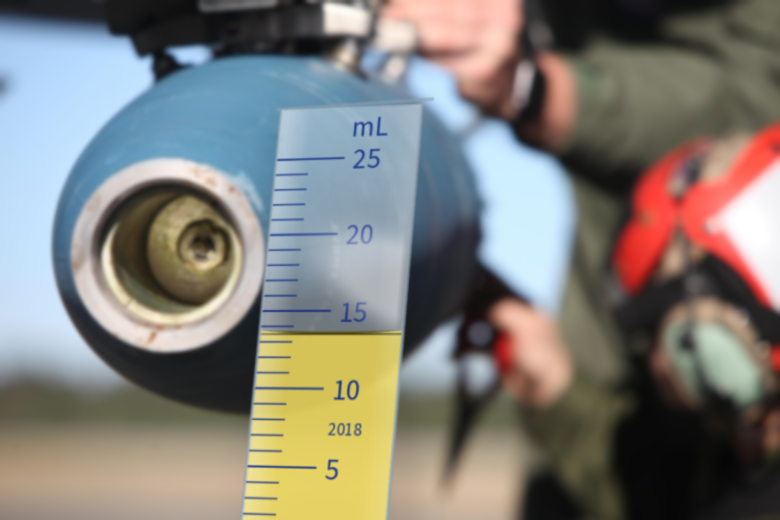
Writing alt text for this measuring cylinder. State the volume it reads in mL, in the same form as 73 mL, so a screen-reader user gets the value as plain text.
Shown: 13.5 mL
